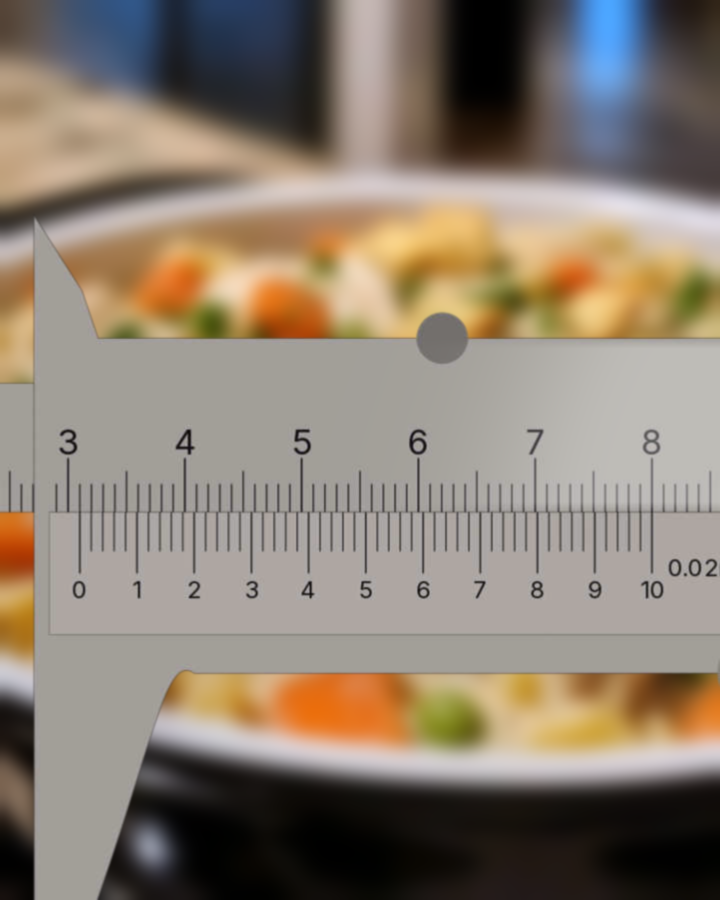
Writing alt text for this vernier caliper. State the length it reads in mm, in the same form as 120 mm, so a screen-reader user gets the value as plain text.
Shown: 31.0 mm
